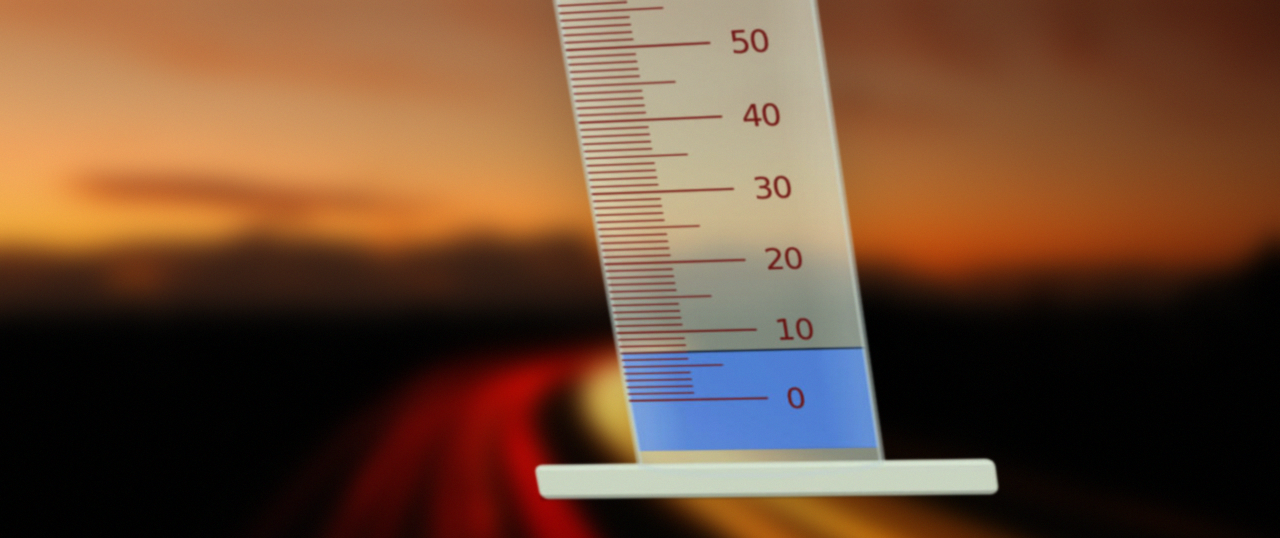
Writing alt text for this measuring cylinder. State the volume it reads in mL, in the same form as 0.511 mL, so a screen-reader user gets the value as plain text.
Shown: 7 mL
